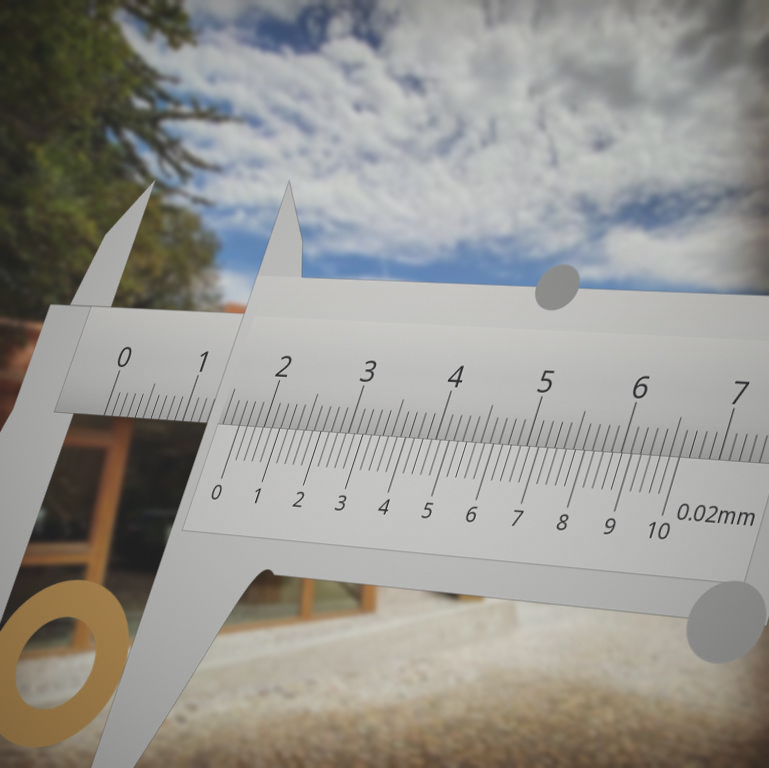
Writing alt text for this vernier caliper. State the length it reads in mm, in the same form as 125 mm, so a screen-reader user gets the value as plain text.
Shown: 17.0 mm
